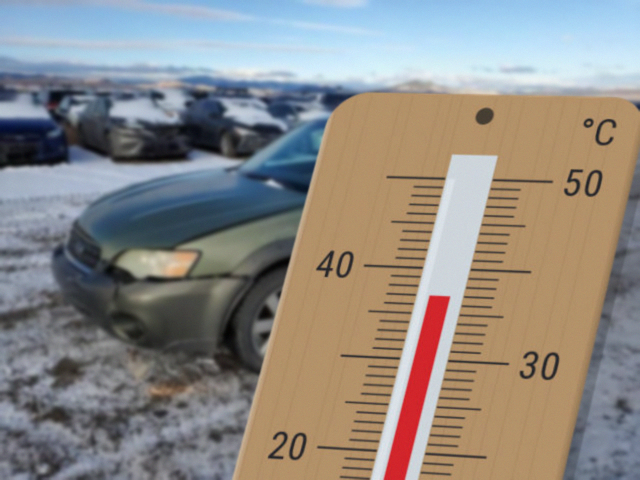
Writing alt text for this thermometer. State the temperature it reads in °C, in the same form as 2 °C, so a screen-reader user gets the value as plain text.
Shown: 37 °C
